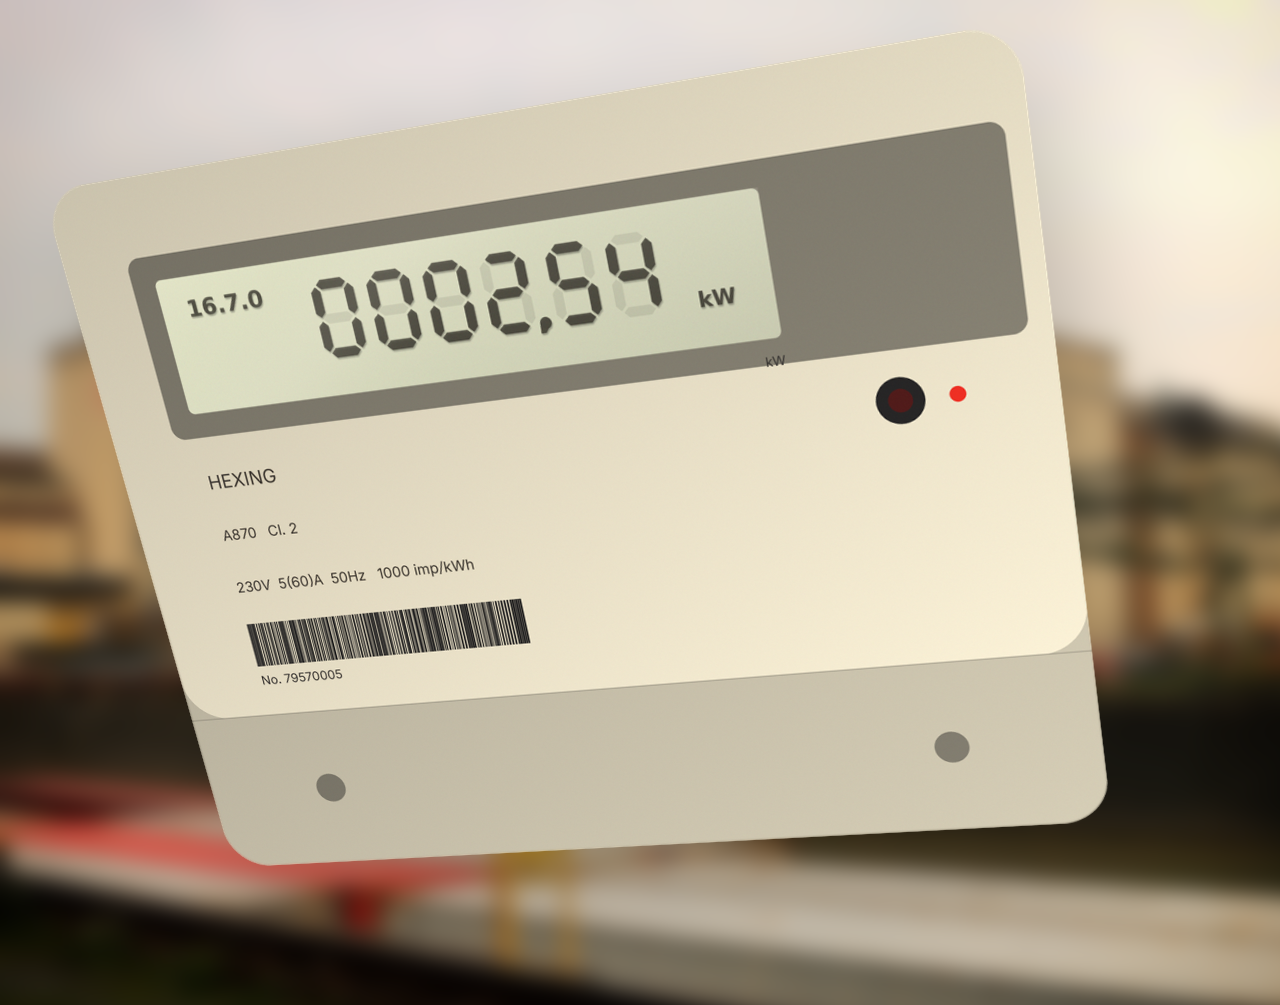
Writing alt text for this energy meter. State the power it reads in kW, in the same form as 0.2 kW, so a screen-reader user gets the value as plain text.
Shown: 2.54 kW
